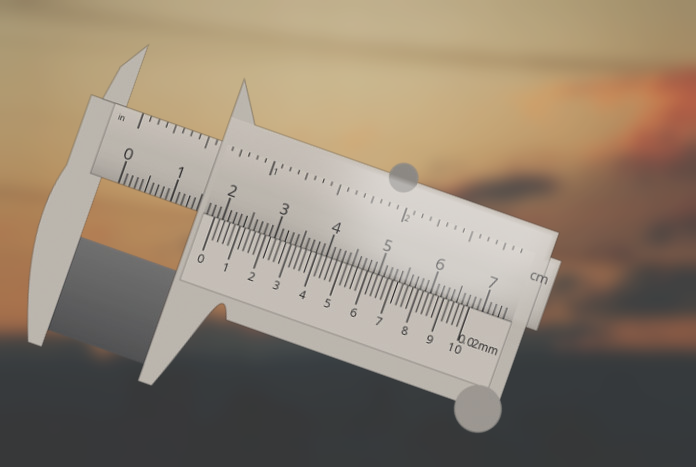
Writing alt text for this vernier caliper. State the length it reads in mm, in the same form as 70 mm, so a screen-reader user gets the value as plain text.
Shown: 18.5 mm
